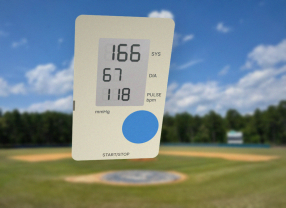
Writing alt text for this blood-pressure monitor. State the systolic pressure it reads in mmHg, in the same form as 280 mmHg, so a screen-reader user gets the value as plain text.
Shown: 166 mmHg
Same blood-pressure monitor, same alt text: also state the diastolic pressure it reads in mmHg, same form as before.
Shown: 67 mmHg
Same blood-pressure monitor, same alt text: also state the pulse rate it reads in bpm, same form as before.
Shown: 118 bpm
